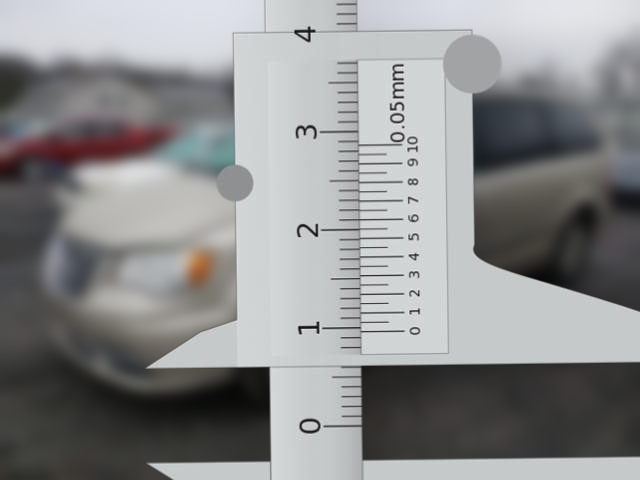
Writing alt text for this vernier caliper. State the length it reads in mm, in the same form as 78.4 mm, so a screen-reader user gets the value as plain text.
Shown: 9.6 mm
